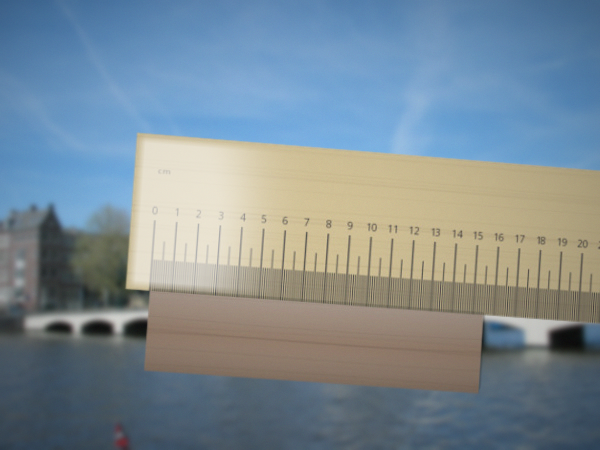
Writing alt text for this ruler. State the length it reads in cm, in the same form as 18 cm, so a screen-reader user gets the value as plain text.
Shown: 15.5 cm
